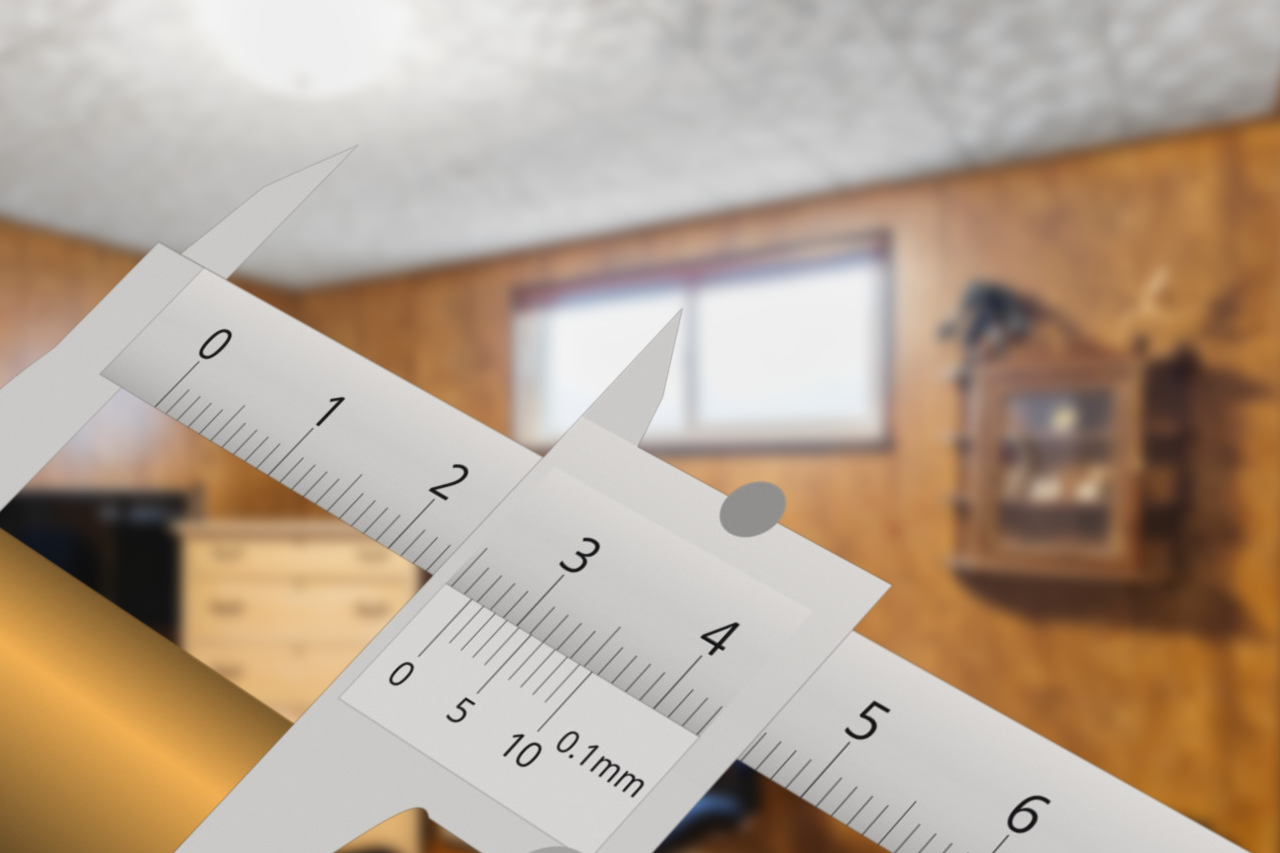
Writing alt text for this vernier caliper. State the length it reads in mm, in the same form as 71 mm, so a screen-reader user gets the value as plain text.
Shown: 26.6 mm
